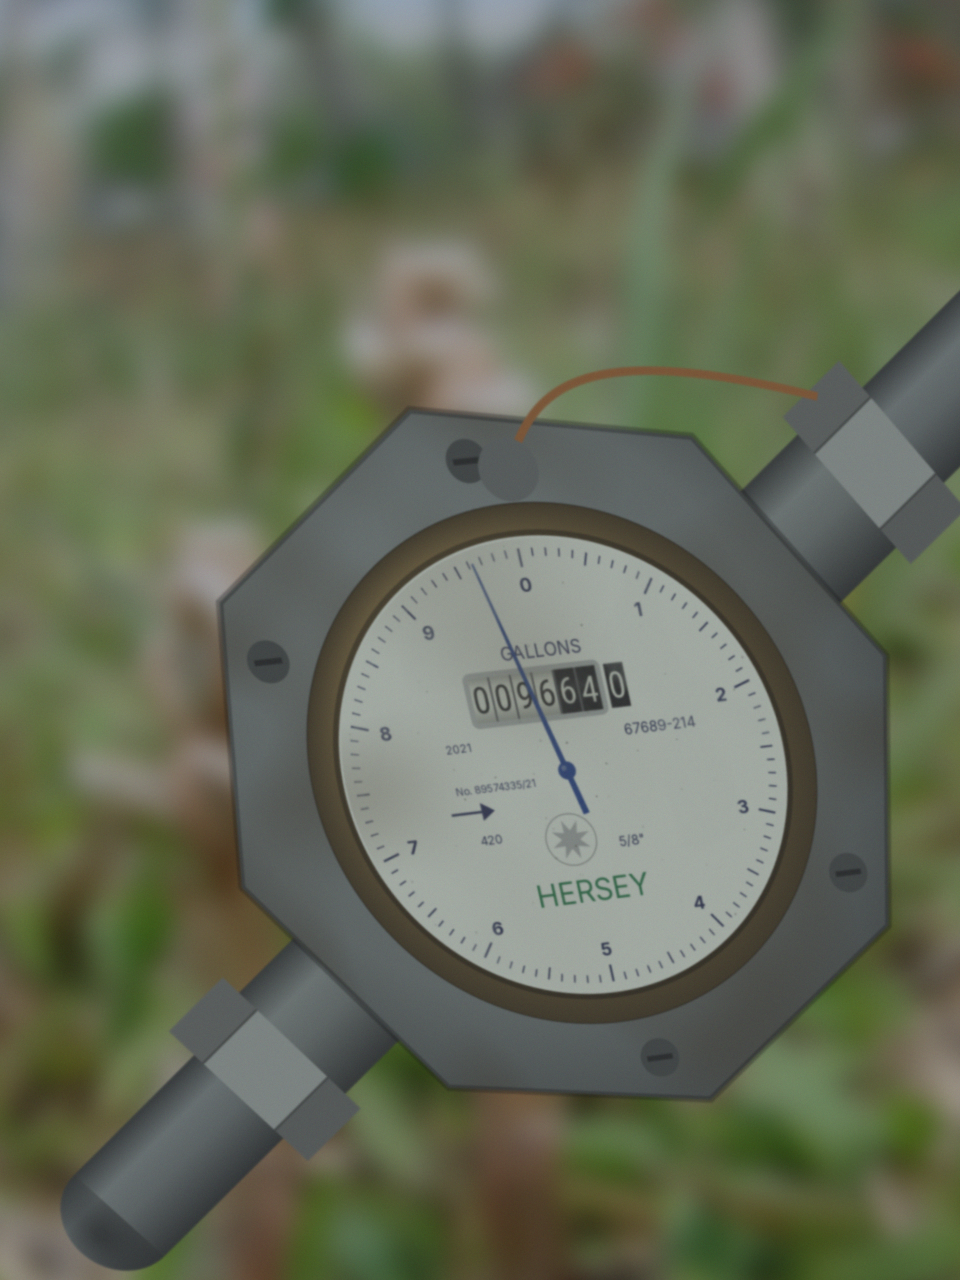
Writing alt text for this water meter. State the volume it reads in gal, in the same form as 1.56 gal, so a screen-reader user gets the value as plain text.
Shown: 96639.6 gal
